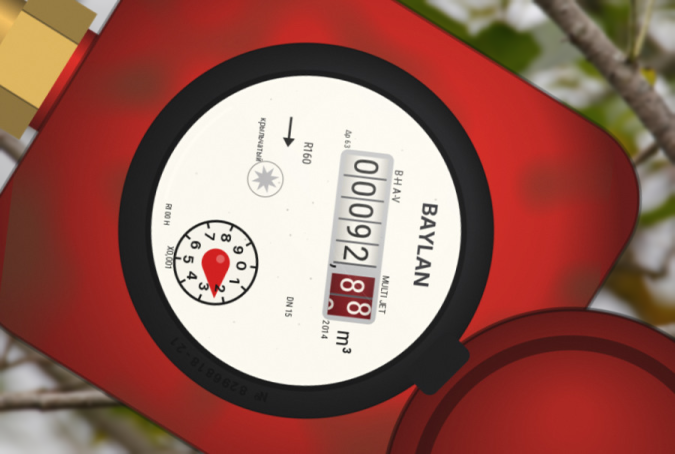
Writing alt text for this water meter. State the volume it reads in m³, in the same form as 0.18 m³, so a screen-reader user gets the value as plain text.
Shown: 92.882 m³
